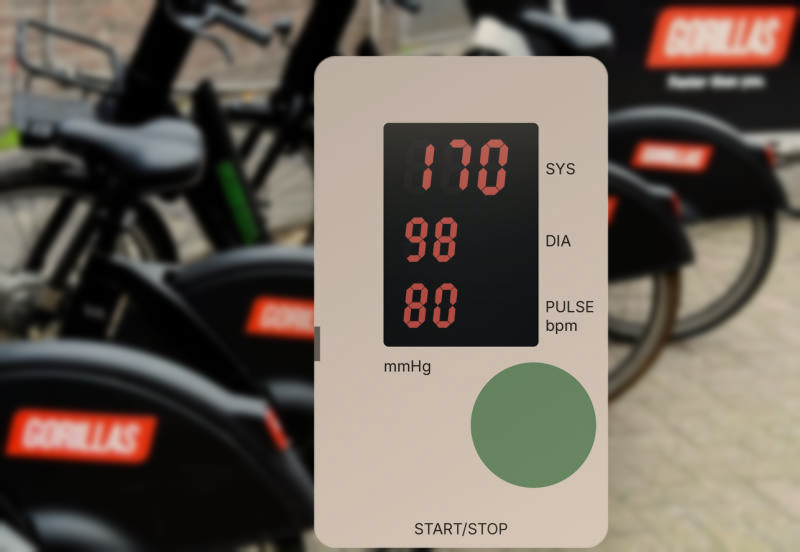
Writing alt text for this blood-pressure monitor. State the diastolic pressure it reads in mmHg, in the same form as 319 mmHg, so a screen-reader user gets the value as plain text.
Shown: 98 mmHg
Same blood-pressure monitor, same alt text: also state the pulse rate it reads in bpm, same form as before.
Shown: 80 bpm
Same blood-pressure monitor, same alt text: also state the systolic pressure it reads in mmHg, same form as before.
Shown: 170 mmHg
